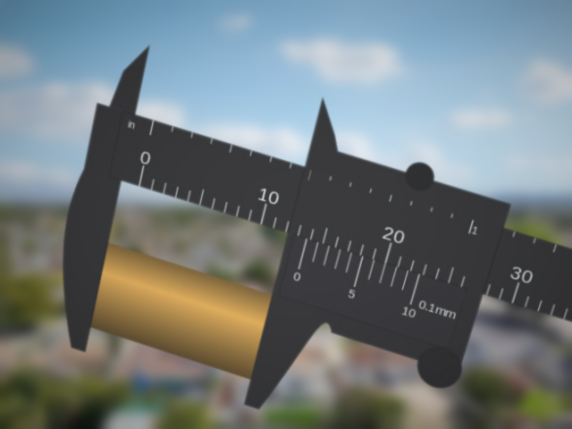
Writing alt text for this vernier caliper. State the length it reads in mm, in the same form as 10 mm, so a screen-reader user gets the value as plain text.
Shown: 13.7 mm
